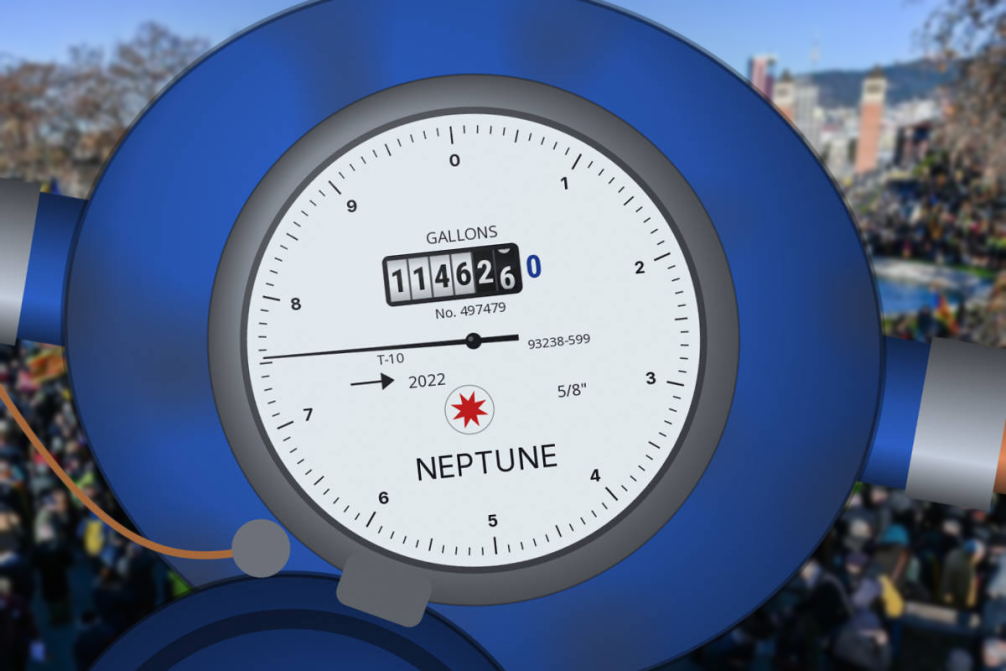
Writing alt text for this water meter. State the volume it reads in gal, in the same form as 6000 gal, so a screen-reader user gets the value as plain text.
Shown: 1146257.5 gal
